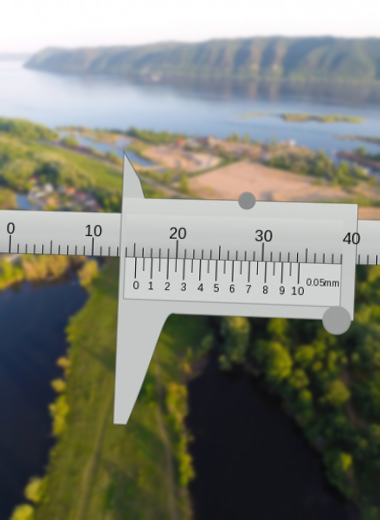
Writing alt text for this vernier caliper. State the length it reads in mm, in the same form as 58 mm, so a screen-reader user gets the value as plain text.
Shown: 15.2 mm
